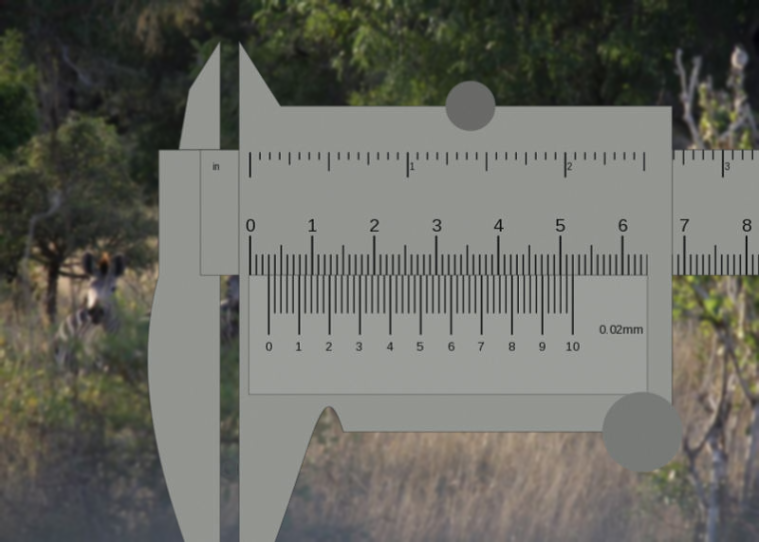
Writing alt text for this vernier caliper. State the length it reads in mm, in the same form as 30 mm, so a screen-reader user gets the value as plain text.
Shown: 3.0 mm
